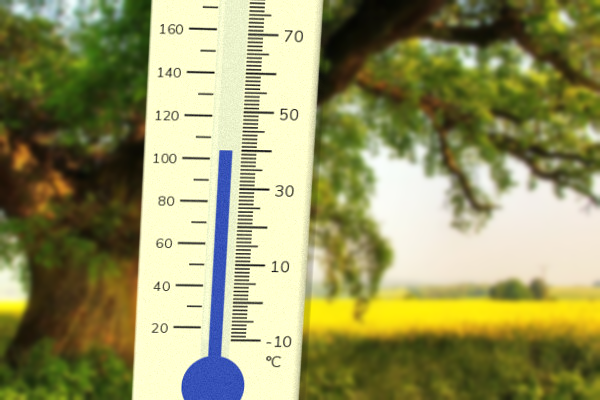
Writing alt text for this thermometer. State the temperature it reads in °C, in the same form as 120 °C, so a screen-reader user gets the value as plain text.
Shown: 40 °C
